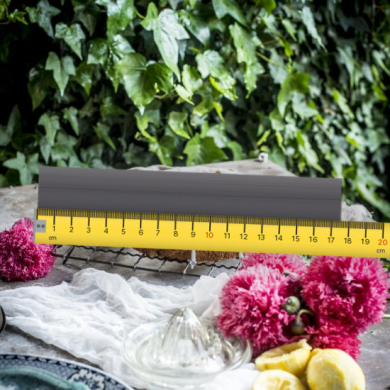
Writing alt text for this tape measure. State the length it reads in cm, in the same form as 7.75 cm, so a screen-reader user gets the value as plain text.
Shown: 17.5 cm
